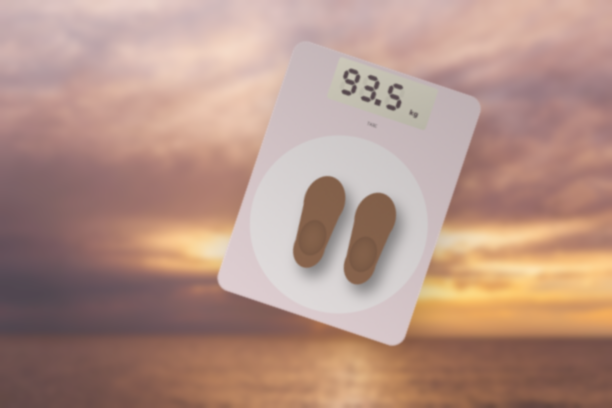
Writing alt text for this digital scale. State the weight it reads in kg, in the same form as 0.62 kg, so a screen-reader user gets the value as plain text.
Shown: 93.5 kg
